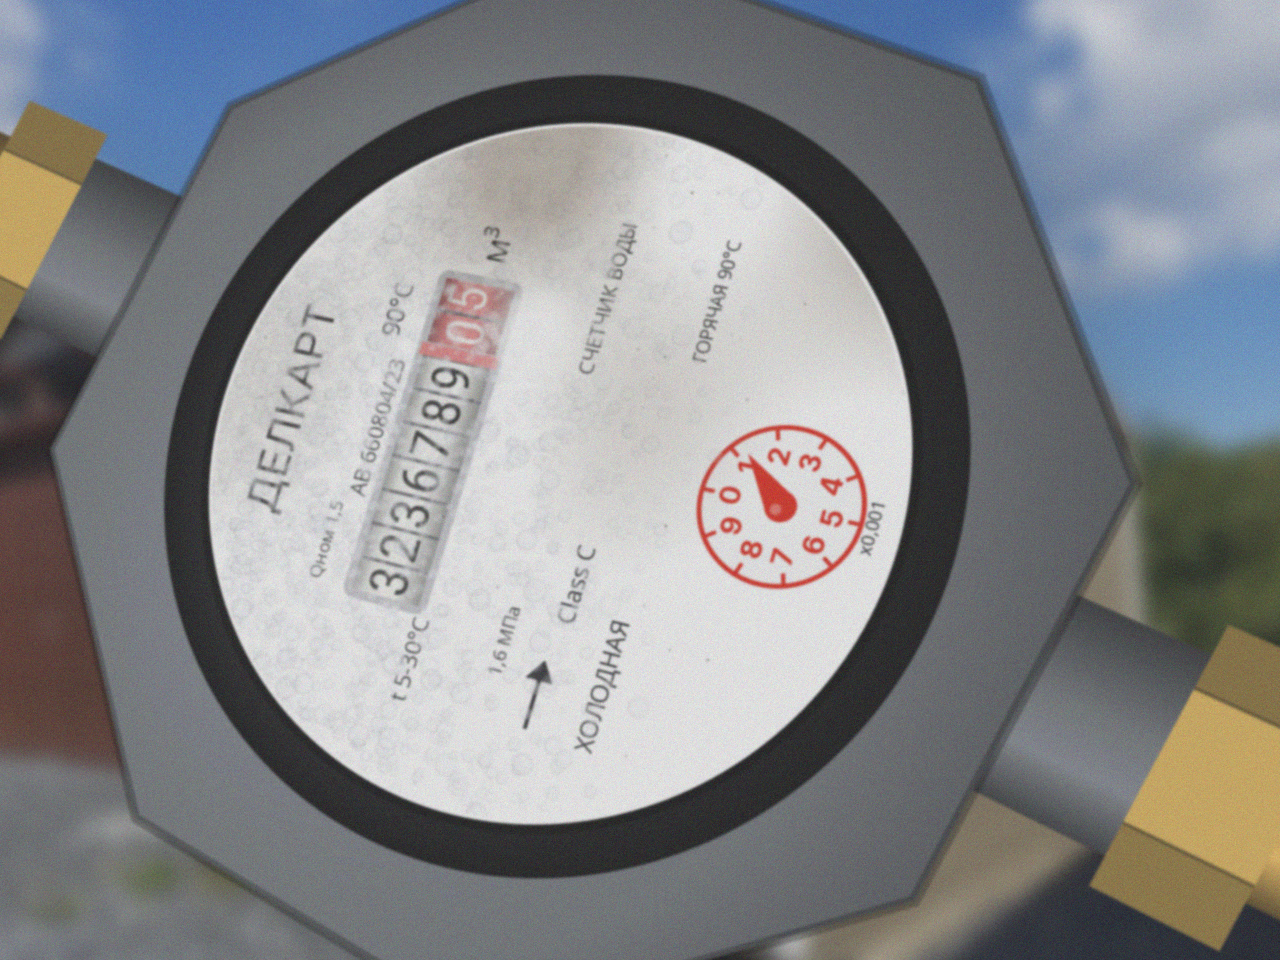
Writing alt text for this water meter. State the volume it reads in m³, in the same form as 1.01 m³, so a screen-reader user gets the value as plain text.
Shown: 3236789.051 m³
